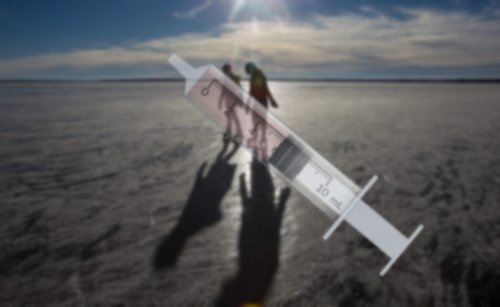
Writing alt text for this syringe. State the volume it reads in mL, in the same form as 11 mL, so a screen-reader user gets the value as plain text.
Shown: 6 mL
